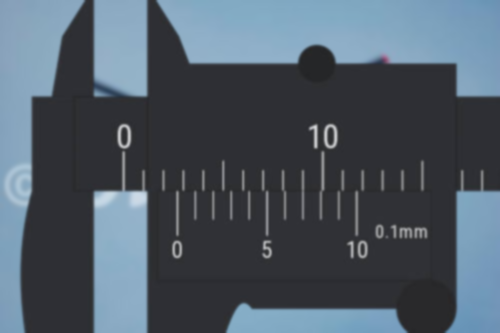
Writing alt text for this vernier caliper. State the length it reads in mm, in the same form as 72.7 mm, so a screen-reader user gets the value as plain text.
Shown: 2.7 mm
